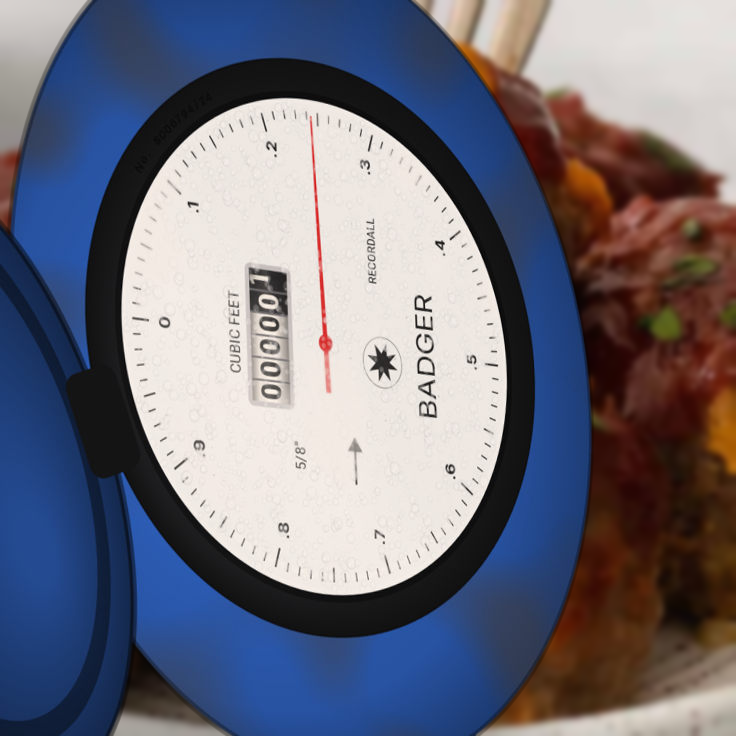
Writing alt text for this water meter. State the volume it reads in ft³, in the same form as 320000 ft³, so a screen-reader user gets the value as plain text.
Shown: 1.24 ft³
